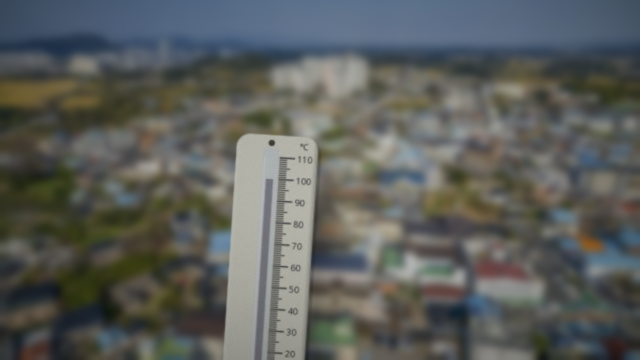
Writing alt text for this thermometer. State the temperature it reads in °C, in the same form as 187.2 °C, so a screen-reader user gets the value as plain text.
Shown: 100 °C
